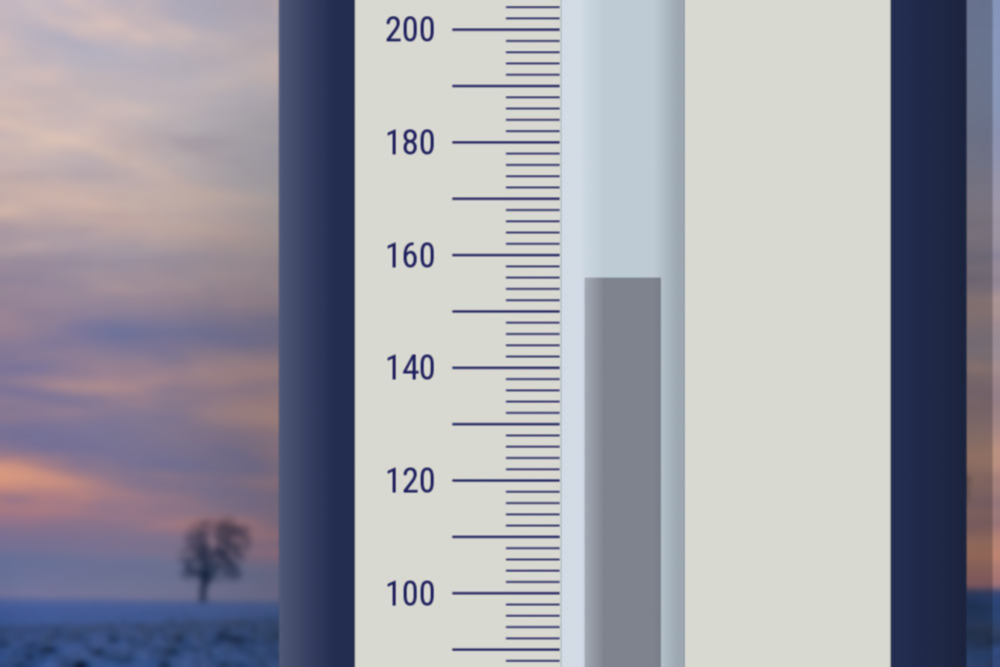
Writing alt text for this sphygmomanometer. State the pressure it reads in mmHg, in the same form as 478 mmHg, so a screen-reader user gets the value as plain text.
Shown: 156 mmHg
